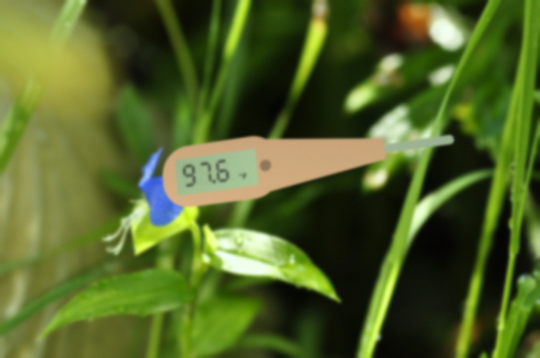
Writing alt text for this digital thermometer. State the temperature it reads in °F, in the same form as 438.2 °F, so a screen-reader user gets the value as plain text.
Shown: 97.6 °F
